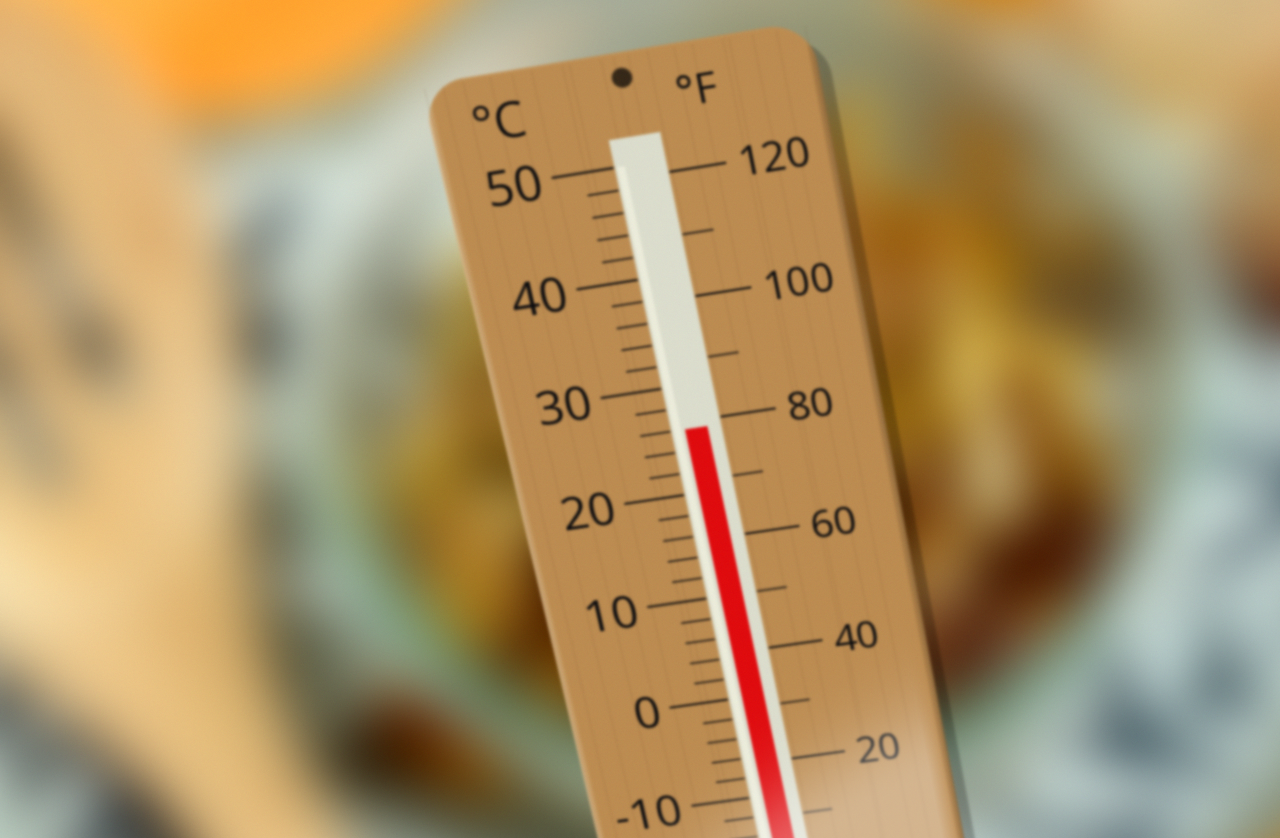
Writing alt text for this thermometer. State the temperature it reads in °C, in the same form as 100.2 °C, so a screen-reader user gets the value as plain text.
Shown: 26 °C
